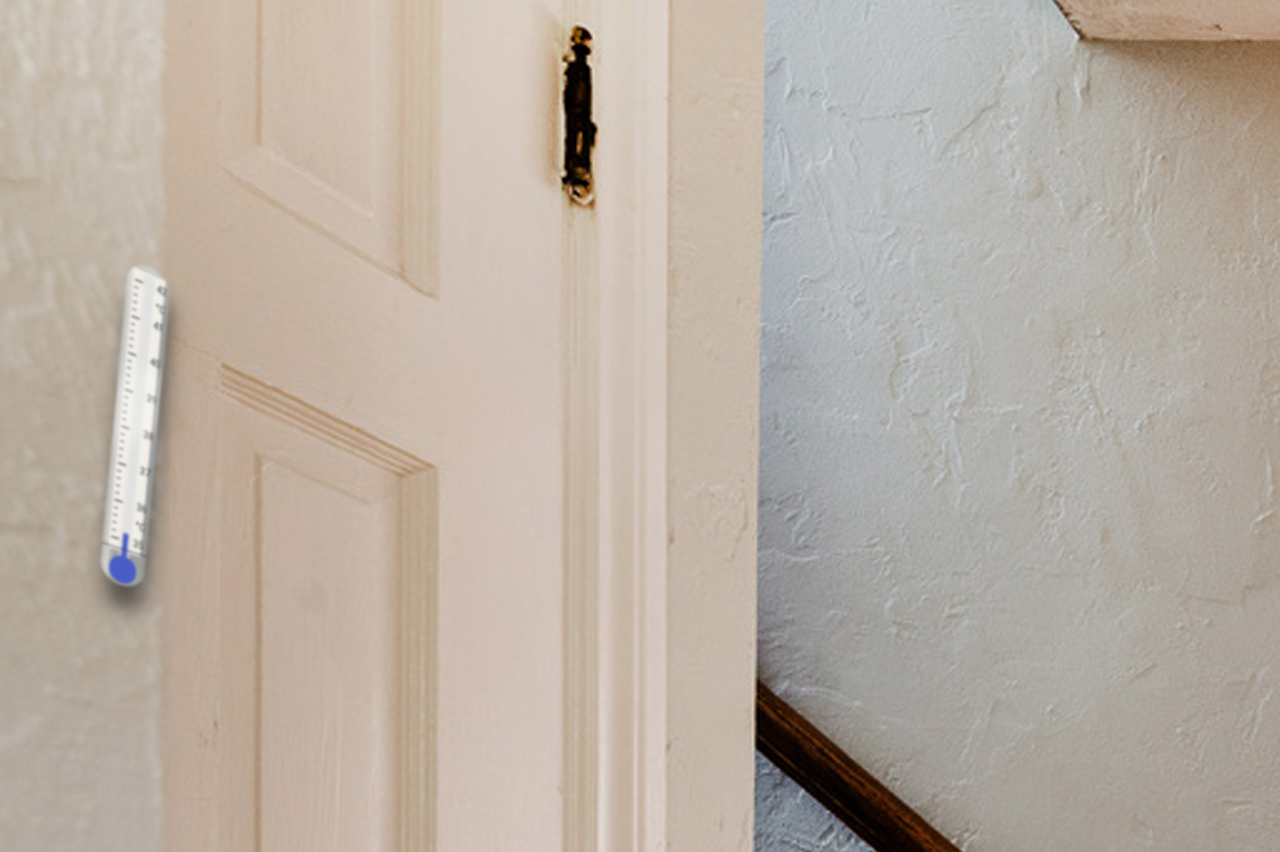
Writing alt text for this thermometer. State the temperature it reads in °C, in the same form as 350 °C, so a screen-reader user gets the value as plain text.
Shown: 35.2 °C
